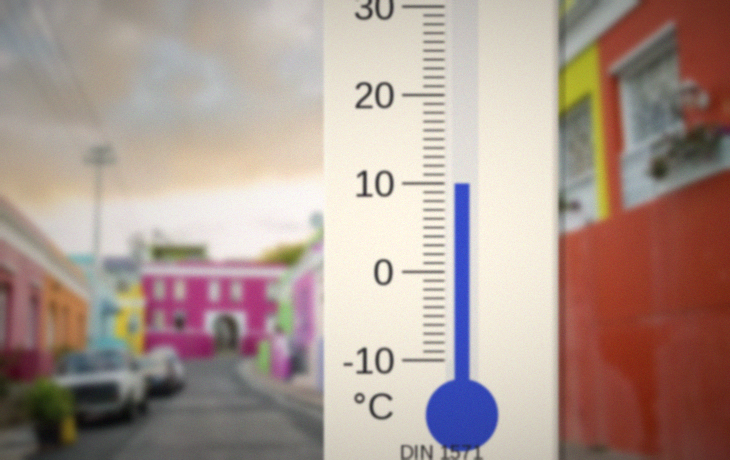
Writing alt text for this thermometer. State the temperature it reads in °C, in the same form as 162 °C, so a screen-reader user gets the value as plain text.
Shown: 10 °C
